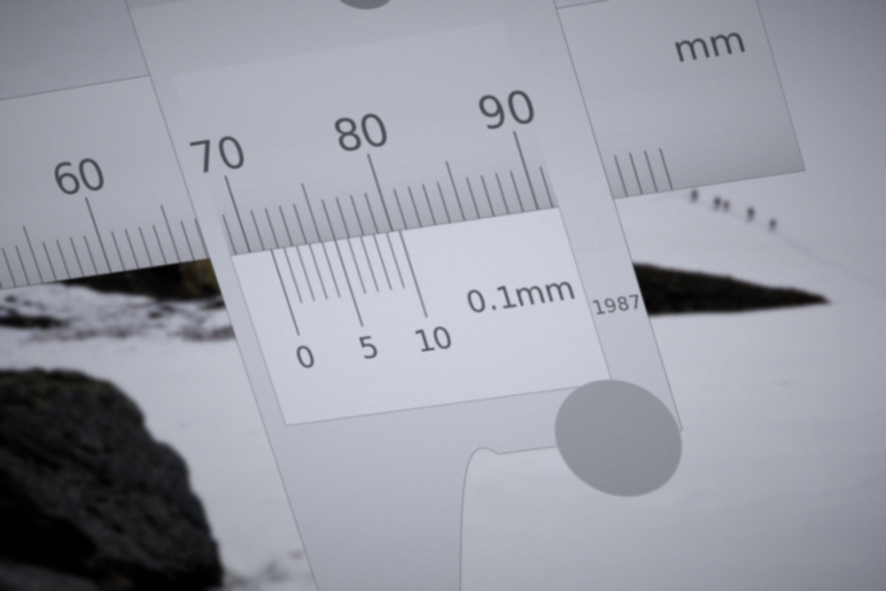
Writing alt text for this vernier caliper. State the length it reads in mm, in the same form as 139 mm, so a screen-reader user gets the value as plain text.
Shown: 71.5 mm
